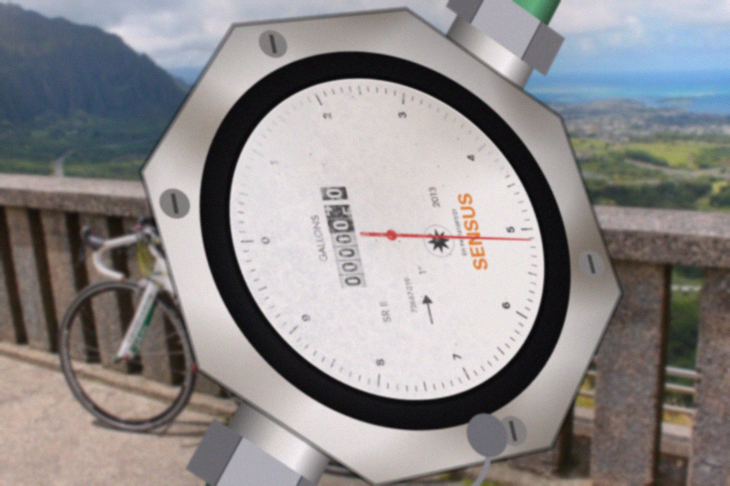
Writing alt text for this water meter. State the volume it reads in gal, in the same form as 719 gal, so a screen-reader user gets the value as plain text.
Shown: 45.1 gal
